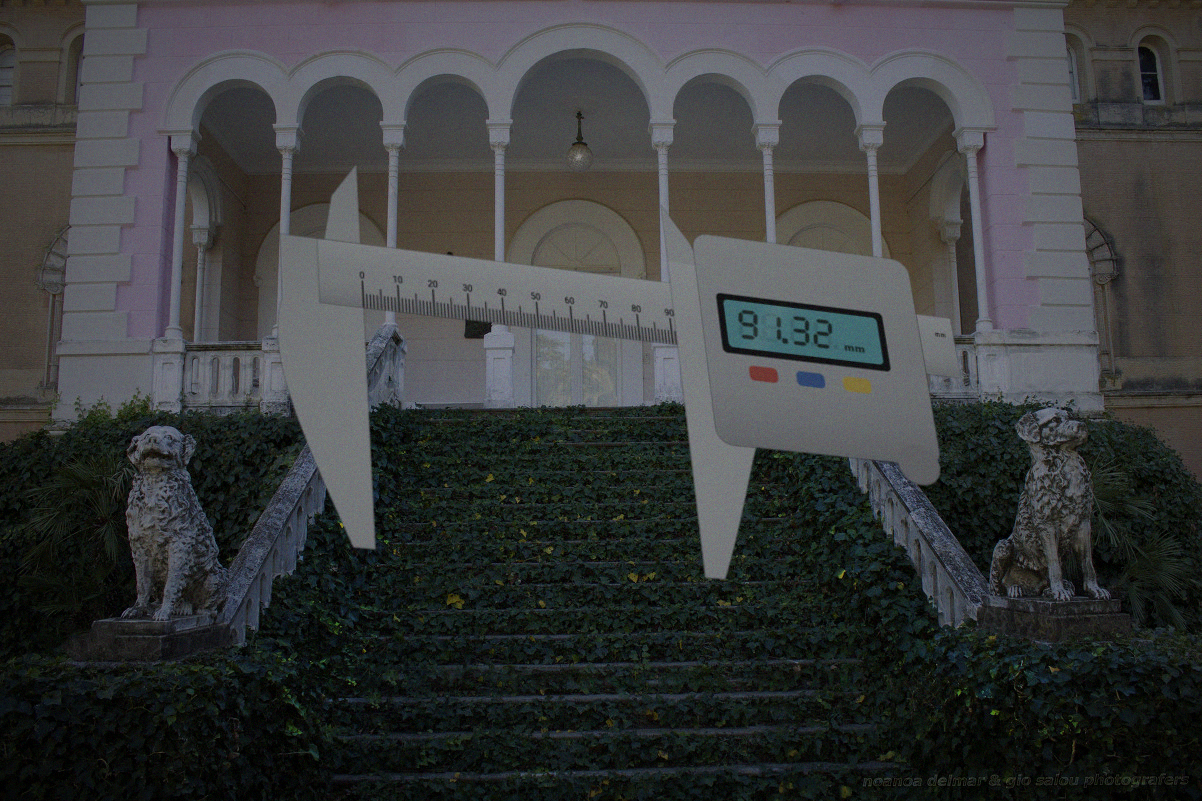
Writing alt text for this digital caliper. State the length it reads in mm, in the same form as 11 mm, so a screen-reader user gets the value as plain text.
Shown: 91.32 mm
